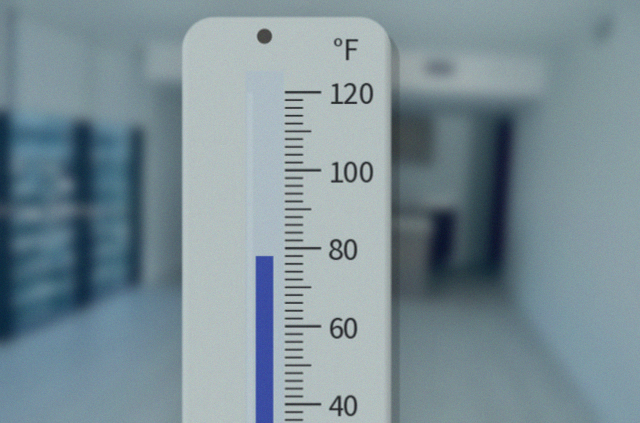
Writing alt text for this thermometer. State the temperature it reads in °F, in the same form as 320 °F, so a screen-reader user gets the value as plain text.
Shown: 78 °F
